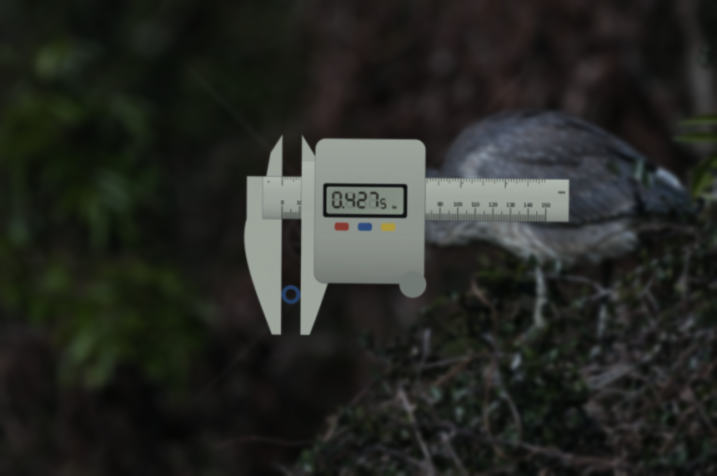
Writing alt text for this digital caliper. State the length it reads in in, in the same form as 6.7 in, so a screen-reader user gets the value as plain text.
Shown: 0.4275 in
